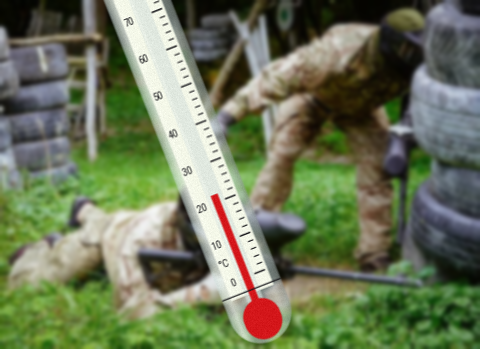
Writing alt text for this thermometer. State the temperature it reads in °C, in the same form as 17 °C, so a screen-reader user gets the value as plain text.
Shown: 22 °C
